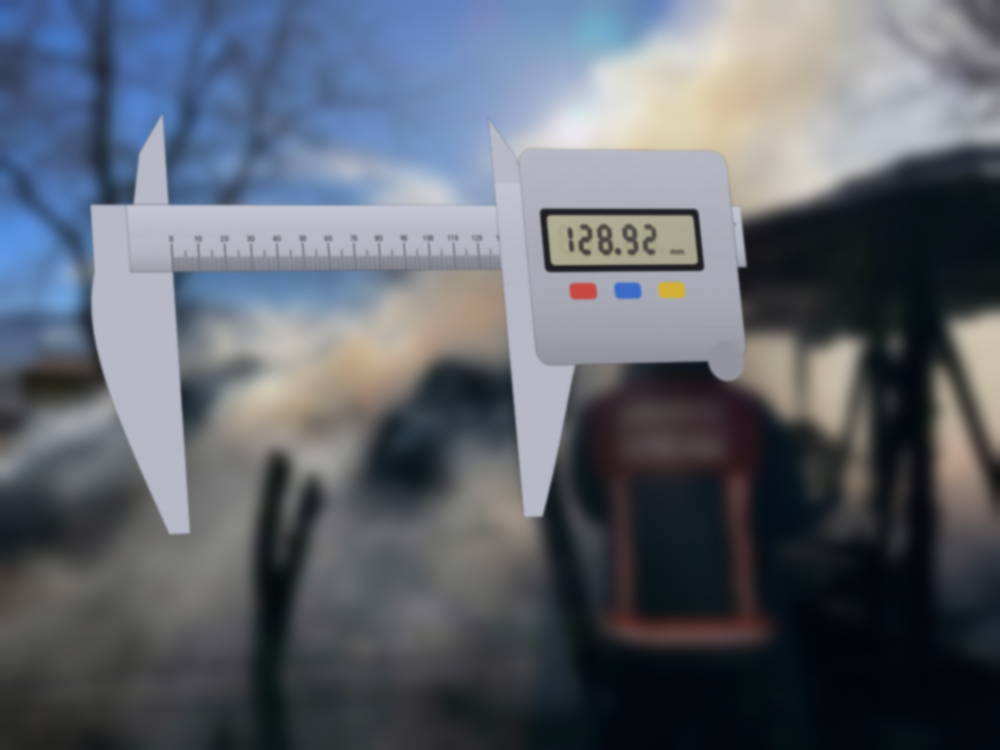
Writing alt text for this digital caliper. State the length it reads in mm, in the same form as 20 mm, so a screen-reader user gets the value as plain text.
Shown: 128.92 mm
